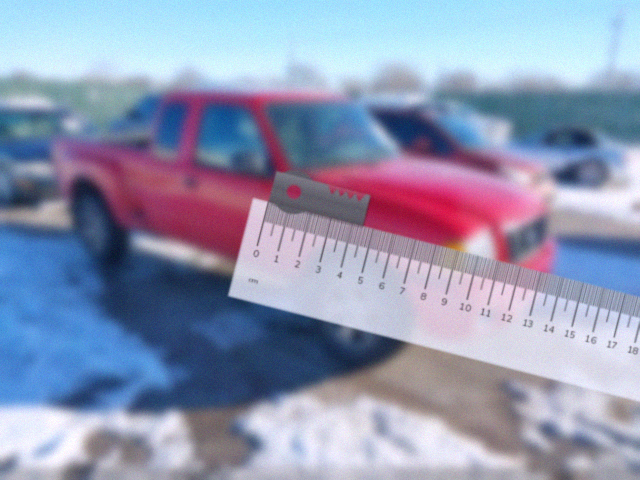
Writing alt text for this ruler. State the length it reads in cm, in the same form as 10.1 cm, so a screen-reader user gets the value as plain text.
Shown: 4.5 cm
